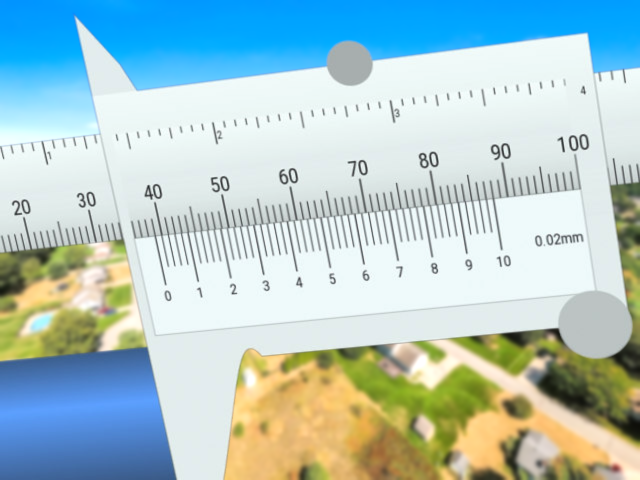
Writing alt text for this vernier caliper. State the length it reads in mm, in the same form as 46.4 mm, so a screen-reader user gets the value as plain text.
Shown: 39.0 mm
